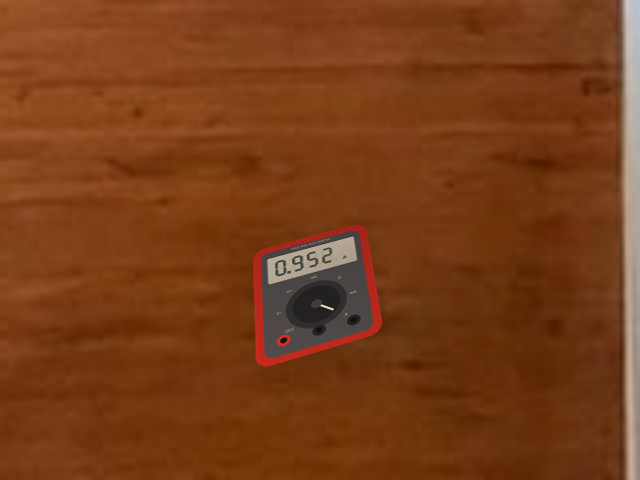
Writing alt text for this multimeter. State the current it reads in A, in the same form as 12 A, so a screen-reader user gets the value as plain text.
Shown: 0.952 A
